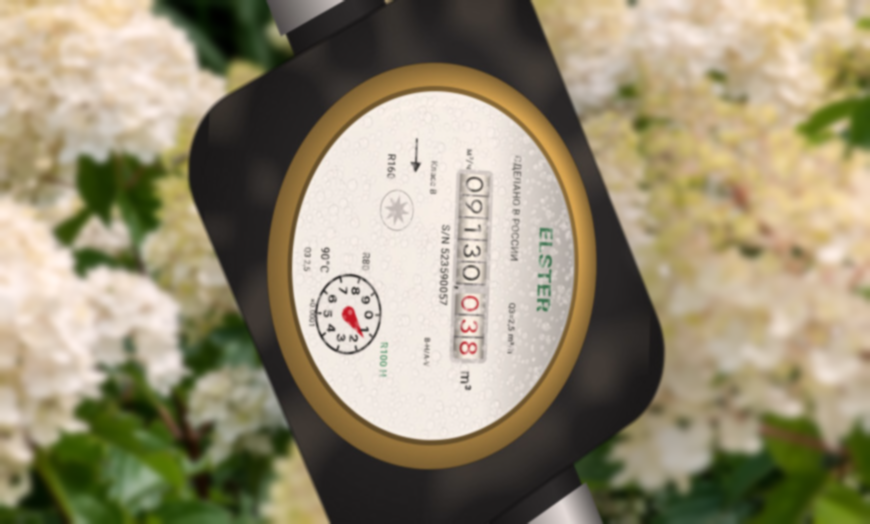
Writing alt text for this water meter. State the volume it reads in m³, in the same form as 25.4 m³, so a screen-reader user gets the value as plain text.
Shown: 9130.0381 m³
